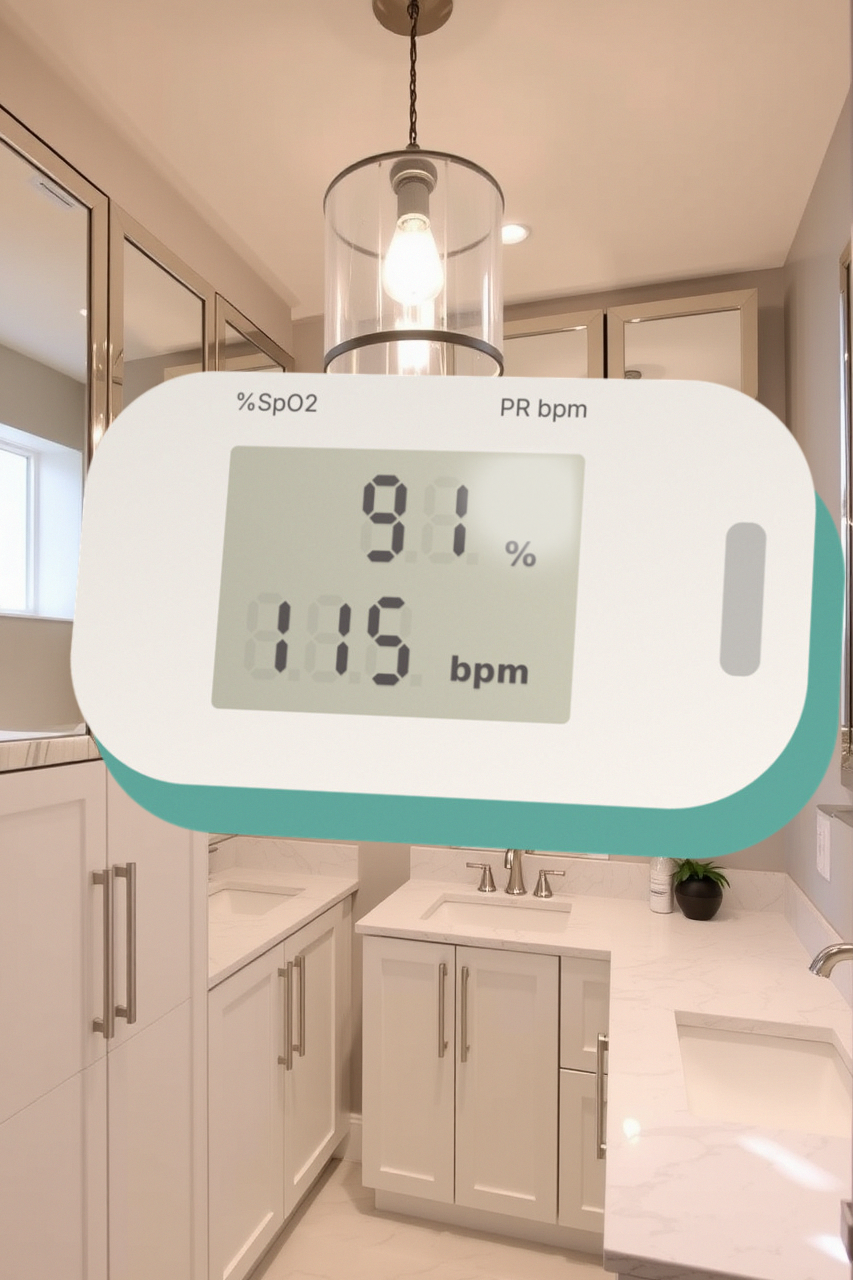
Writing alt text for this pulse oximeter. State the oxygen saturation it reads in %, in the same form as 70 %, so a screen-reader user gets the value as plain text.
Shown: 91 %
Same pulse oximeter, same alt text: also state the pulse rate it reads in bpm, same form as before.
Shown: 115 bpm
